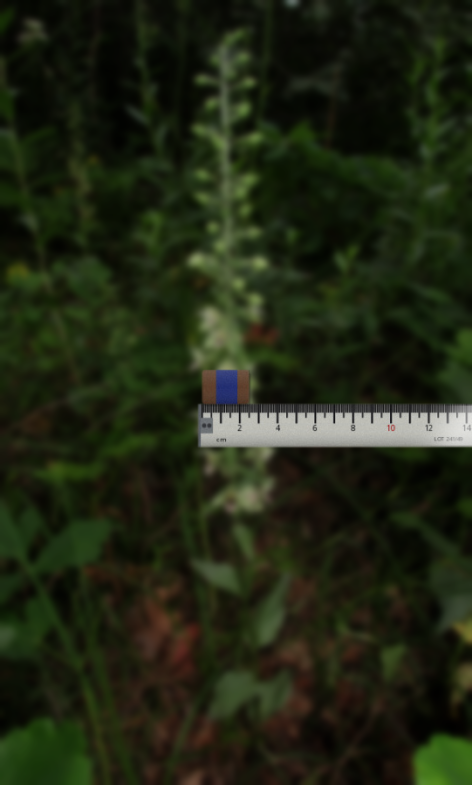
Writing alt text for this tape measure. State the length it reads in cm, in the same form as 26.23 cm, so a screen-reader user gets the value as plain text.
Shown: 2.5 cm
